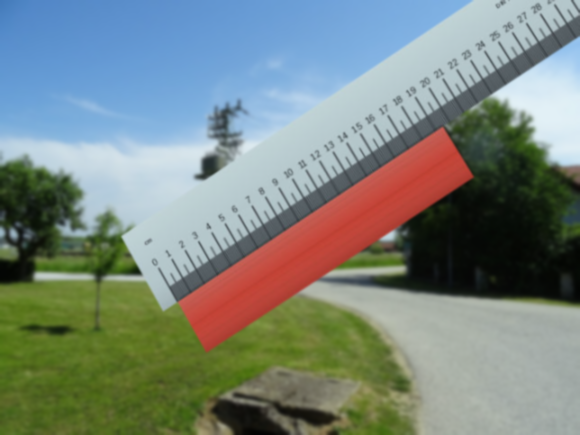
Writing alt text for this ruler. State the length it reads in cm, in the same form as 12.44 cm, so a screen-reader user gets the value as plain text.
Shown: 19.5 cm
